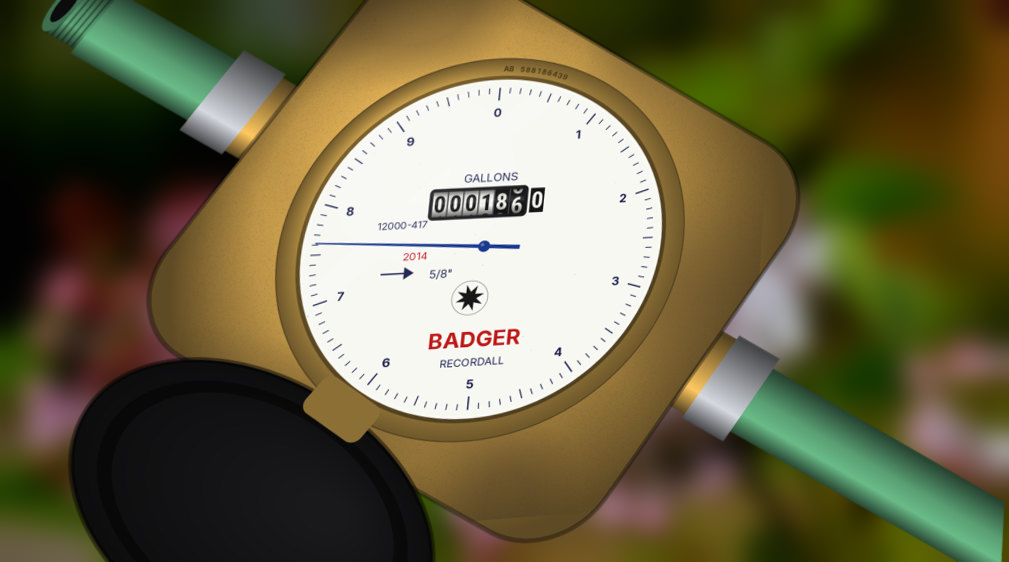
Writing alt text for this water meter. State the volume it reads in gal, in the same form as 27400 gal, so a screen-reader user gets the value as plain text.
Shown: 1857.6 gal
